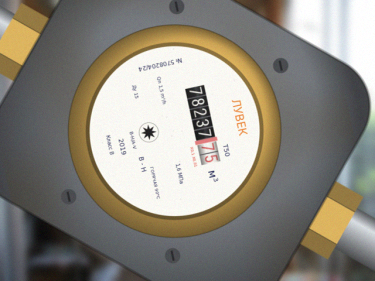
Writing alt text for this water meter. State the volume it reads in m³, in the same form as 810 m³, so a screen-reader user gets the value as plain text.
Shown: 78237.75 m³
